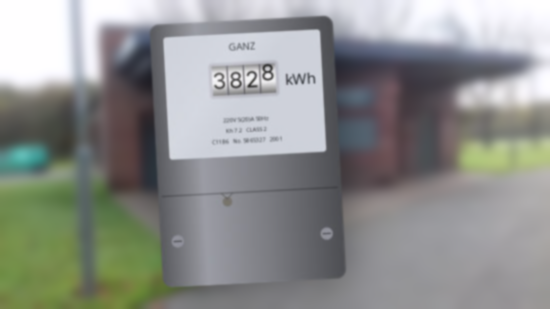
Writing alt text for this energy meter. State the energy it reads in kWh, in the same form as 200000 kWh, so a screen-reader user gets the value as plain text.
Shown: 3828 kWh
